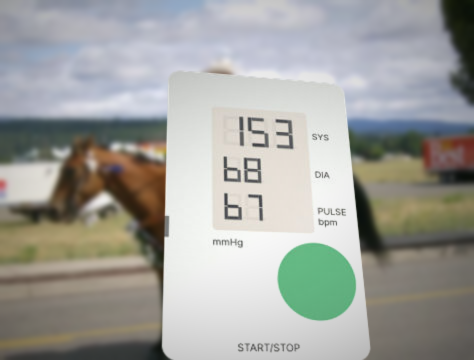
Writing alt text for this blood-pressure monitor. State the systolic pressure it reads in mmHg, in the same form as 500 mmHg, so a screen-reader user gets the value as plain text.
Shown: 153 mmHg
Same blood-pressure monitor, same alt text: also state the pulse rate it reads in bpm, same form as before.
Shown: 67 bpm
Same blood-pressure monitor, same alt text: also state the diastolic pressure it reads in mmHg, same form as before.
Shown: 68 mmHg
